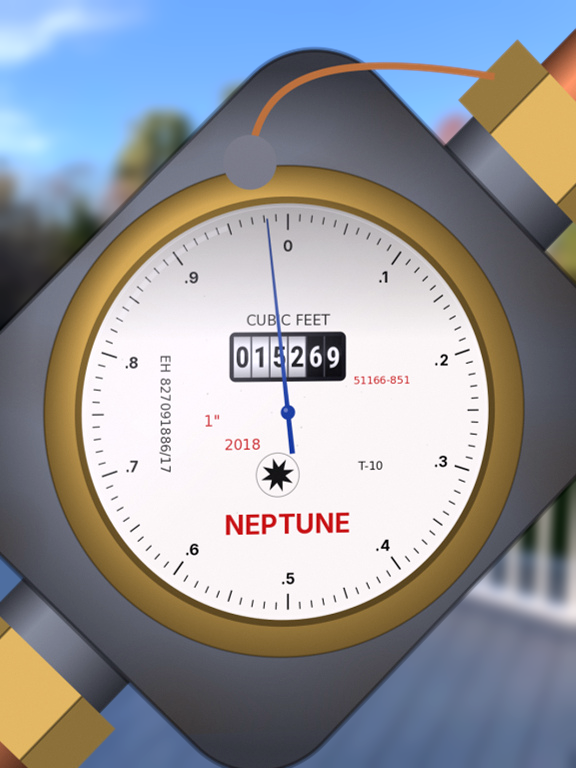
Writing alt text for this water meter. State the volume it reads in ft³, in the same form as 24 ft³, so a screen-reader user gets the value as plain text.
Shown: 15268.98 ft³
